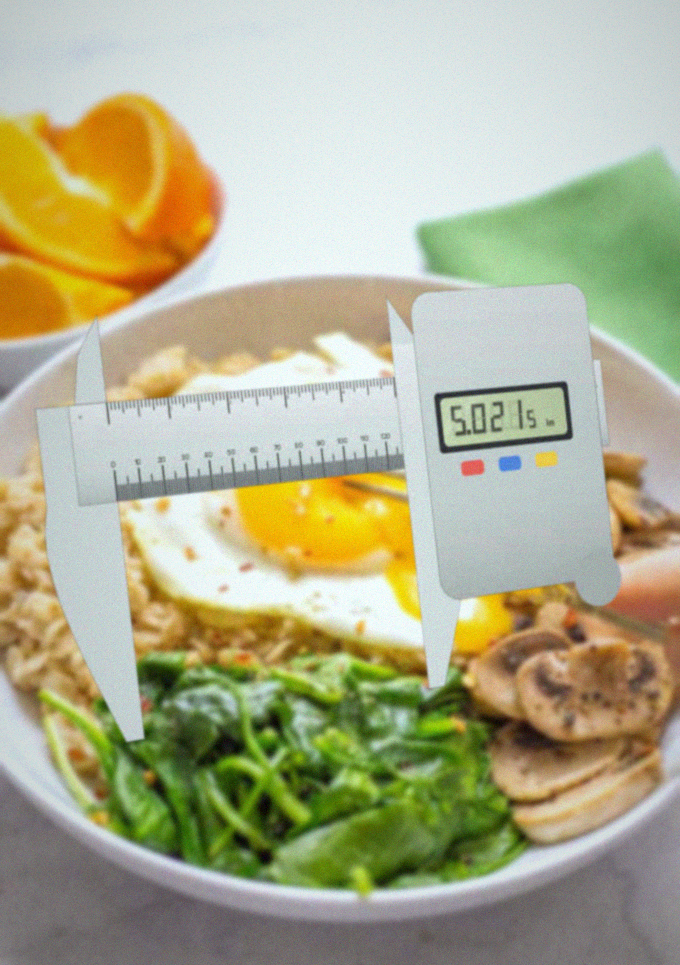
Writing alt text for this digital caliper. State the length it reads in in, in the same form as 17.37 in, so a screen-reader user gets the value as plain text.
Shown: 5.0215 in
